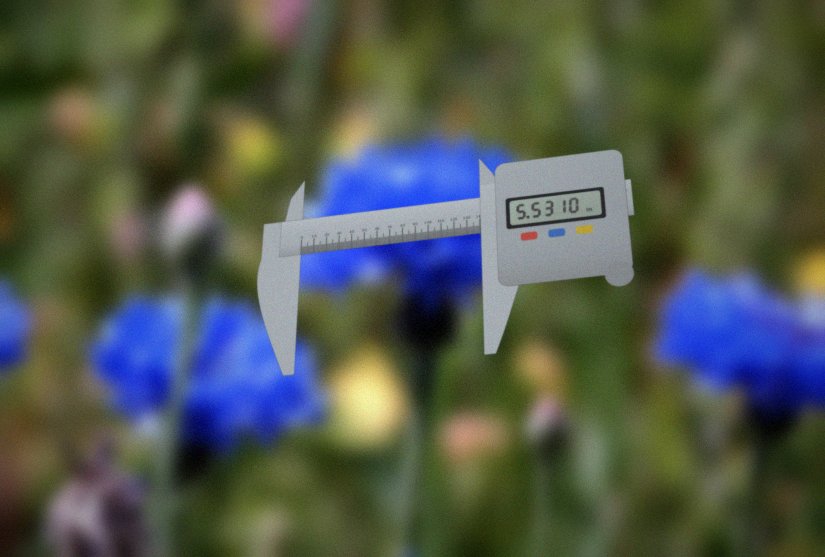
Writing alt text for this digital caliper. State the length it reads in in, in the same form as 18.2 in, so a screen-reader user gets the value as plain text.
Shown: 5.5310 in
